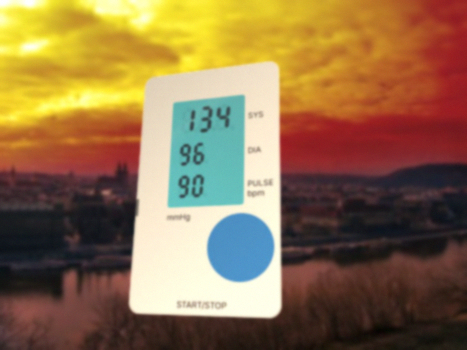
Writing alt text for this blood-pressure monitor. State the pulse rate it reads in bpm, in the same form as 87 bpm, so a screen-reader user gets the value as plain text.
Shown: 90 bpm
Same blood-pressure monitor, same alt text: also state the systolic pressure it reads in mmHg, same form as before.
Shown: 134 mmHg
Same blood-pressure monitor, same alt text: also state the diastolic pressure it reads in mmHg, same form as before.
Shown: 96 mmHg
